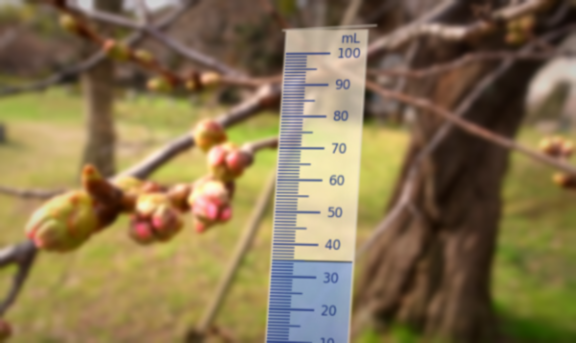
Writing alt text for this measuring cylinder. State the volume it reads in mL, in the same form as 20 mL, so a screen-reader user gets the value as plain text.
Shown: 35 mL
